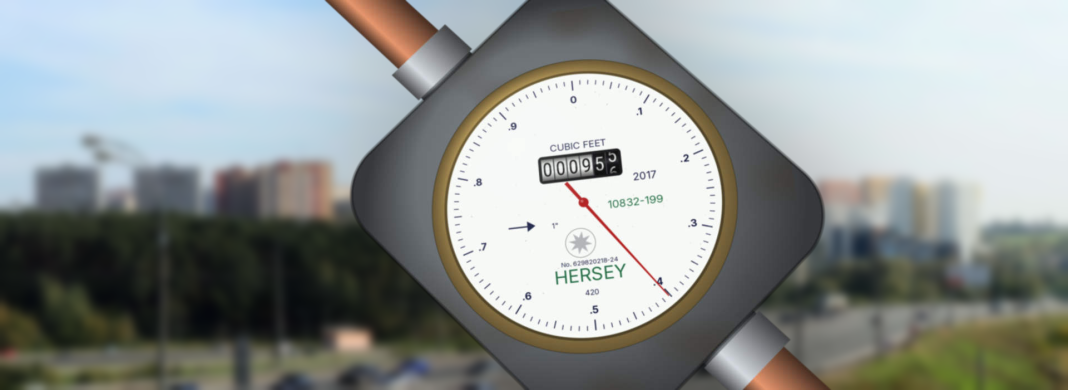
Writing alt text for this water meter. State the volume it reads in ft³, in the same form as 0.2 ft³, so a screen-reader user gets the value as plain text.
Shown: 955.40 ft³
